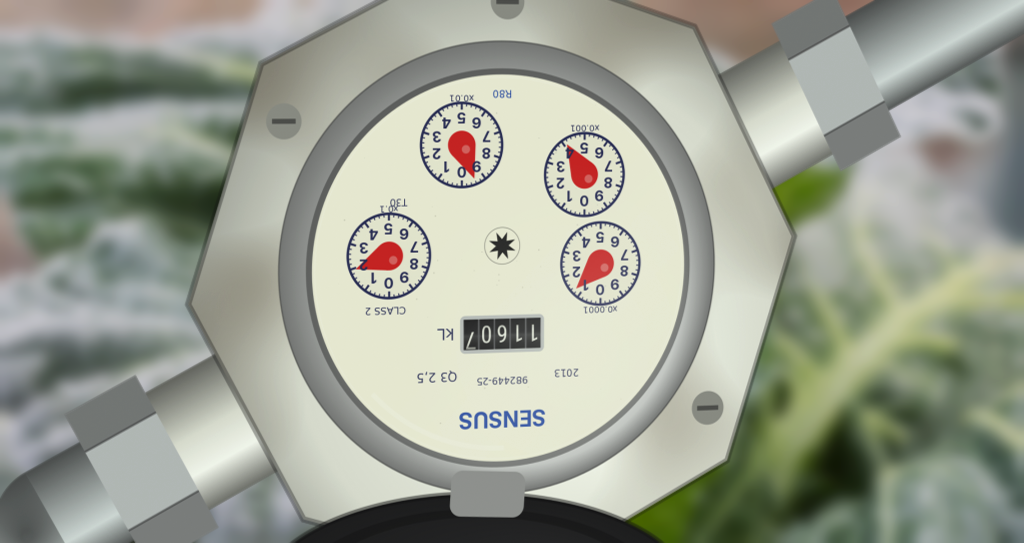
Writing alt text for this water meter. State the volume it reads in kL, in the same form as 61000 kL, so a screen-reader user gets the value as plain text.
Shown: 11607.1941 kL
